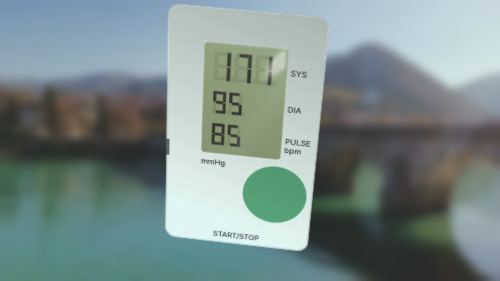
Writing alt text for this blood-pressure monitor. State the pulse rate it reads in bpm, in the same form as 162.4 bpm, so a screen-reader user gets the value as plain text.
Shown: 85 bpm
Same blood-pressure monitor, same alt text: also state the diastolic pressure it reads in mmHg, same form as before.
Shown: 95 mmHg
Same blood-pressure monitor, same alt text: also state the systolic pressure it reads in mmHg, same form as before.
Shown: 171 mmHg
